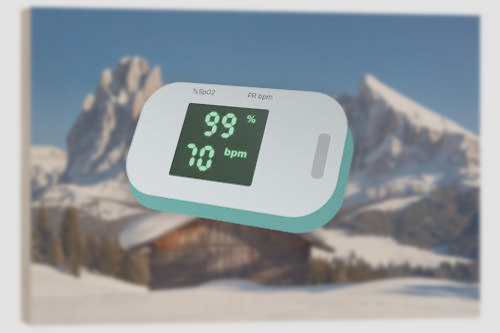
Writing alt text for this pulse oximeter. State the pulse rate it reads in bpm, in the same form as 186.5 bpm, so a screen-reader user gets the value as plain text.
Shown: 70 bpm
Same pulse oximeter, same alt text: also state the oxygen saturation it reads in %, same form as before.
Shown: 99 %
